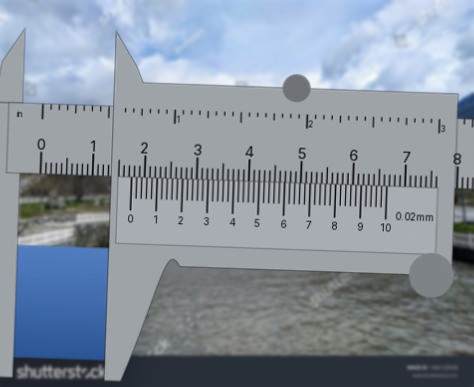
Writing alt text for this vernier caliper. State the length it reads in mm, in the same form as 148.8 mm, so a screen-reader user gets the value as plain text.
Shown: 17.5 mm
